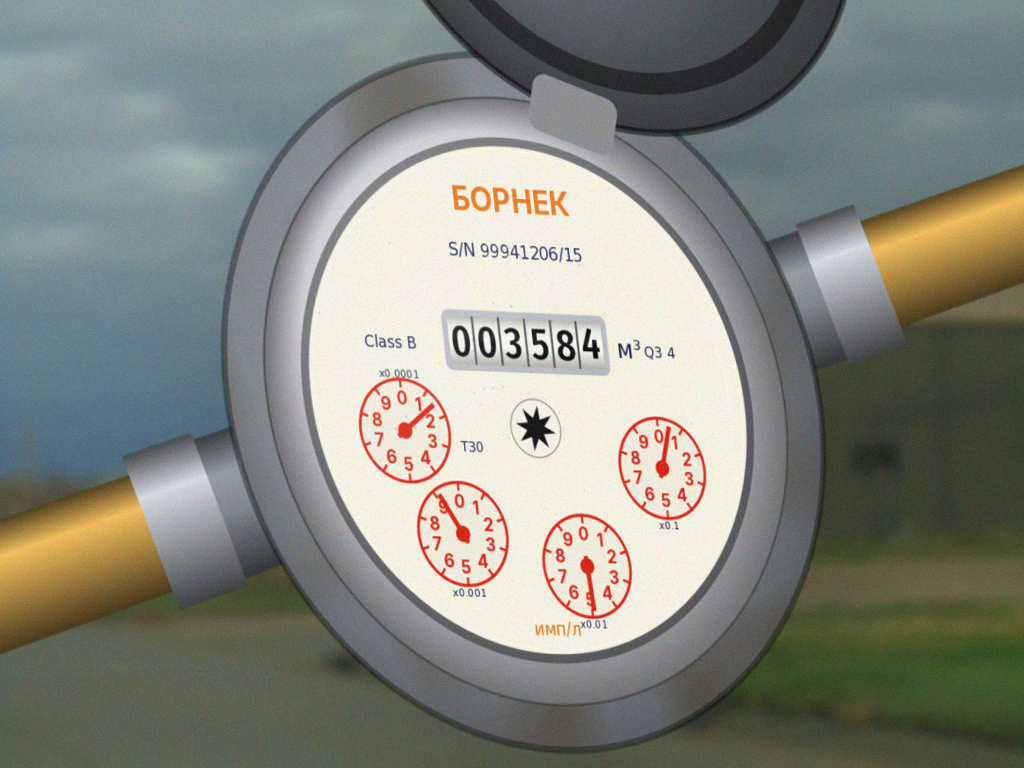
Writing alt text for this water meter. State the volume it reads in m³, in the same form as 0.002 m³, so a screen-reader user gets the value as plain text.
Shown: 3584.0491 m³
